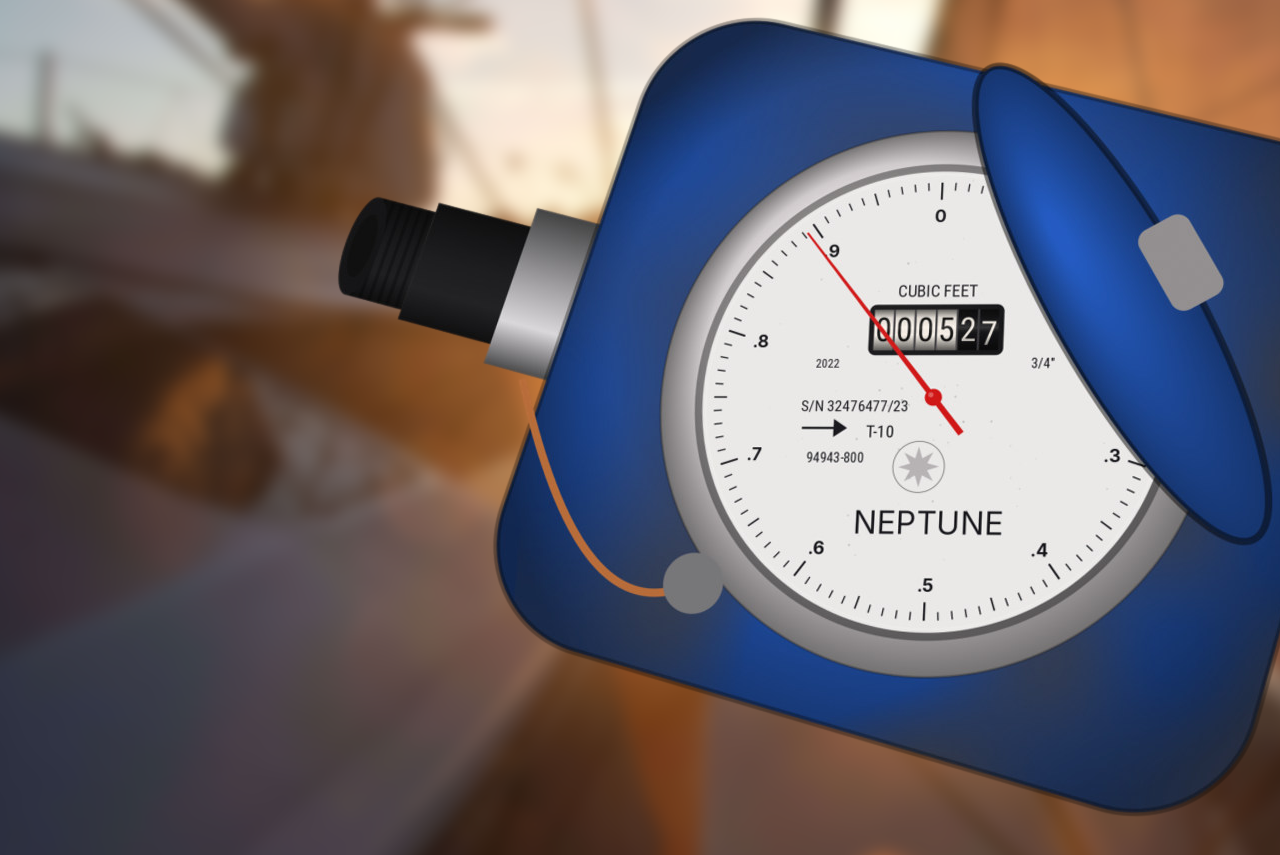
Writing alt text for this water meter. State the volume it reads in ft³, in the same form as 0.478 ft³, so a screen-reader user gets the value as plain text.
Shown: 526.89 ft³
